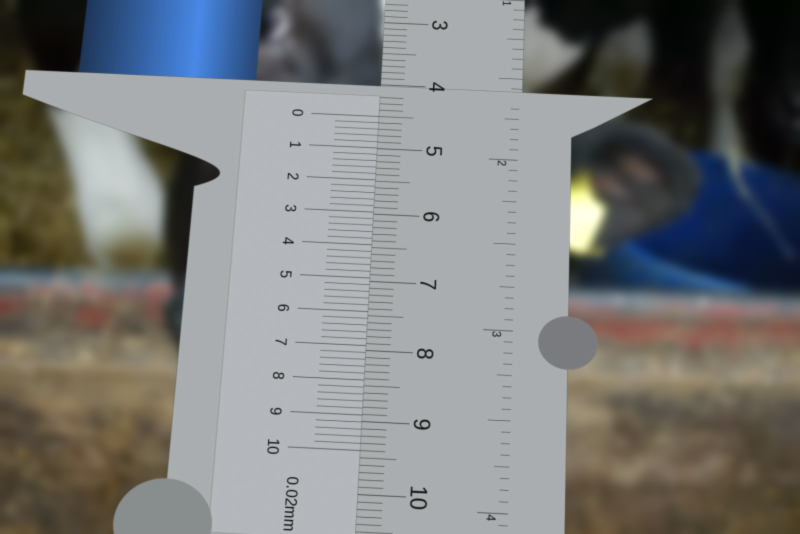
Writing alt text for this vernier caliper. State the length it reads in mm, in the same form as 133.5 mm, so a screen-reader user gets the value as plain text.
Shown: 45.0 mm
